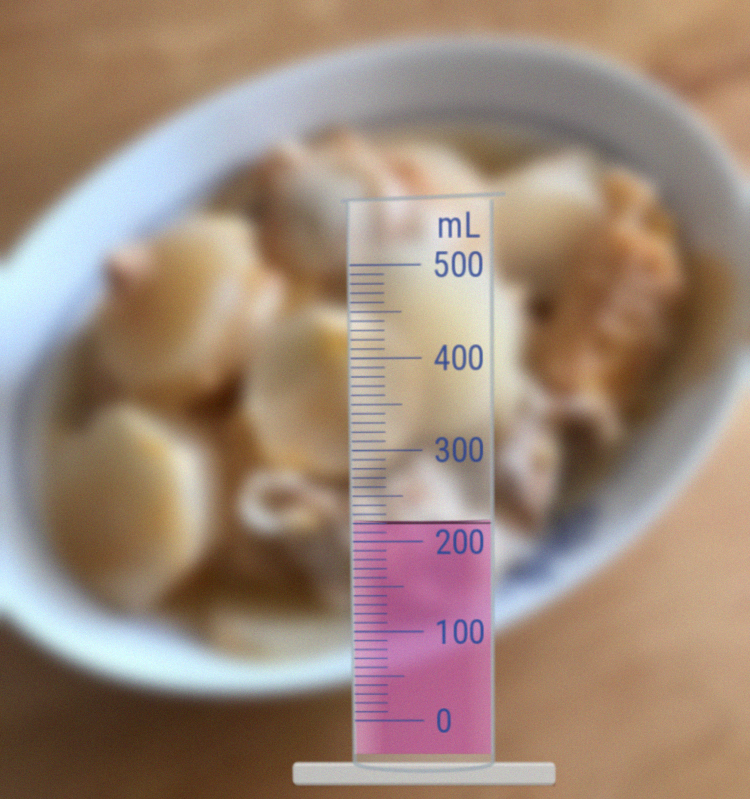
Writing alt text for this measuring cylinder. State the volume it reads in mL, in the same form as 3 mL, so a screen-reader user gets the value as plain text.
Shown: 220 mL
